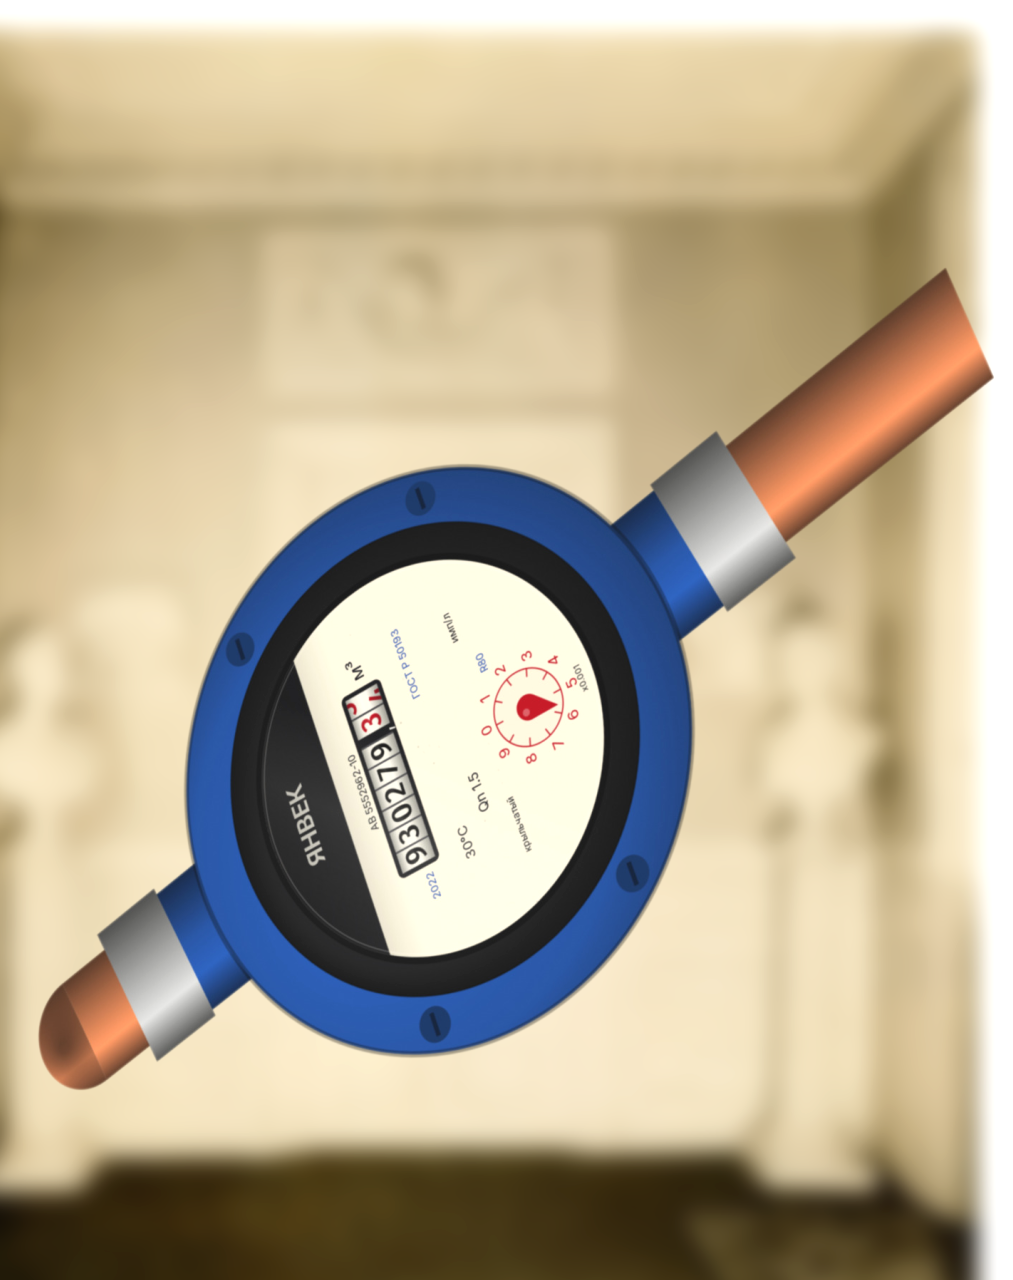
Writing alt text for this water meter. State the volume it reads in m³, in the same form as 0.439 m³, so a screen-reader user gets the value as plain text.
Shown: 930279.335 m³
